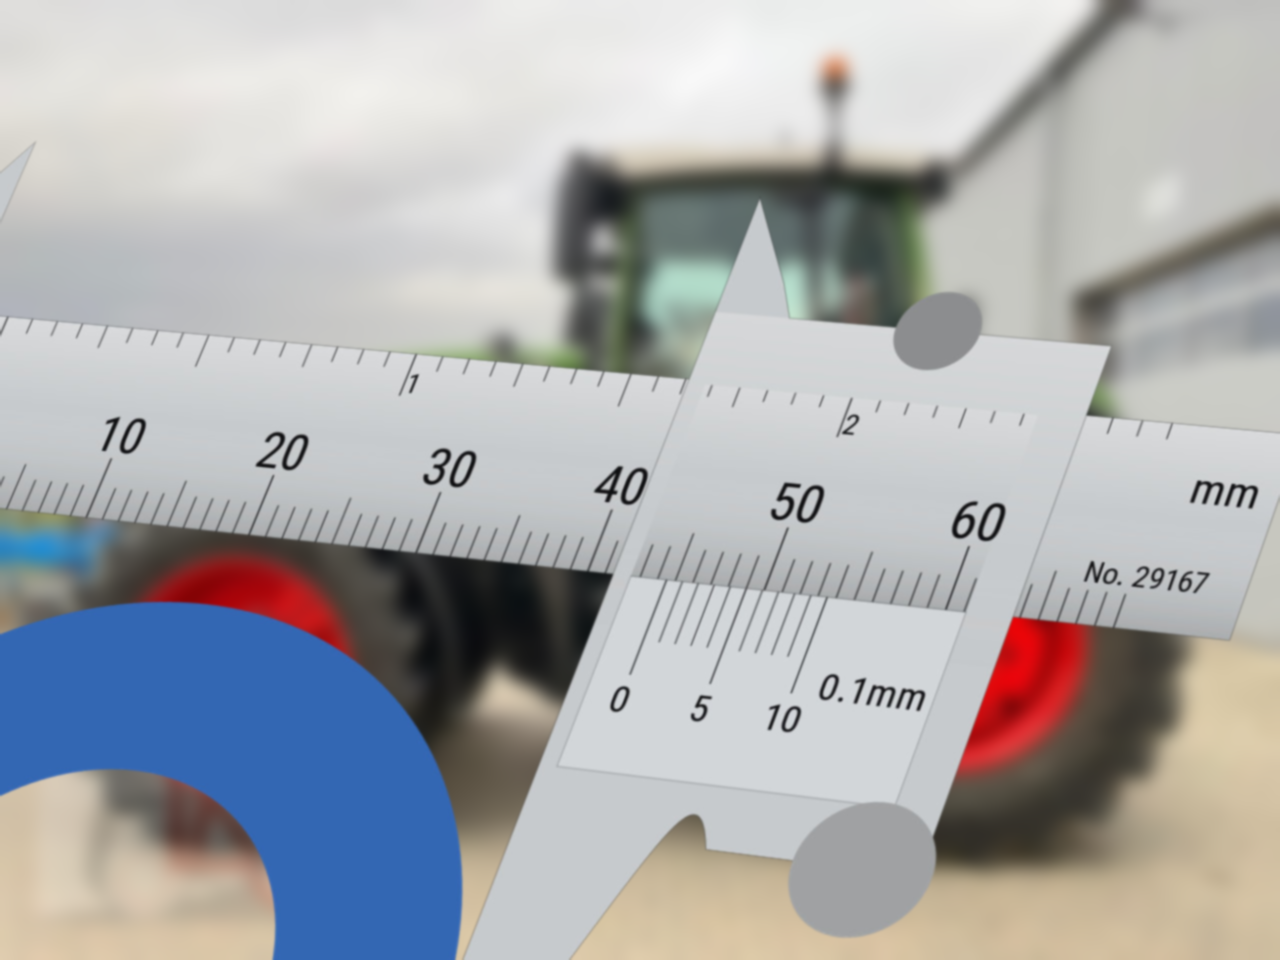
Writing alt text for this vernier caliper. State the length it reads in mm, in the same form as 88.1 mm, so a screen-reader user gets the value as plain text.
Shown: 44.5 mm
